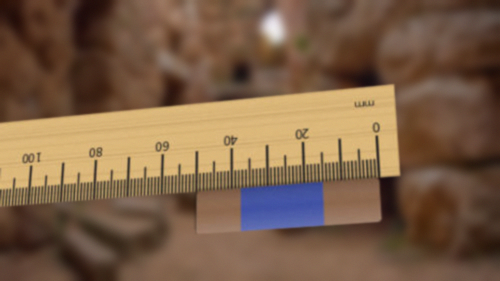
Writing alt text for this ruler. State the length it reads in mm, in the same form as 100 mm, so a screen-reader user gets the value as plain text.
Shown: 50 mm
